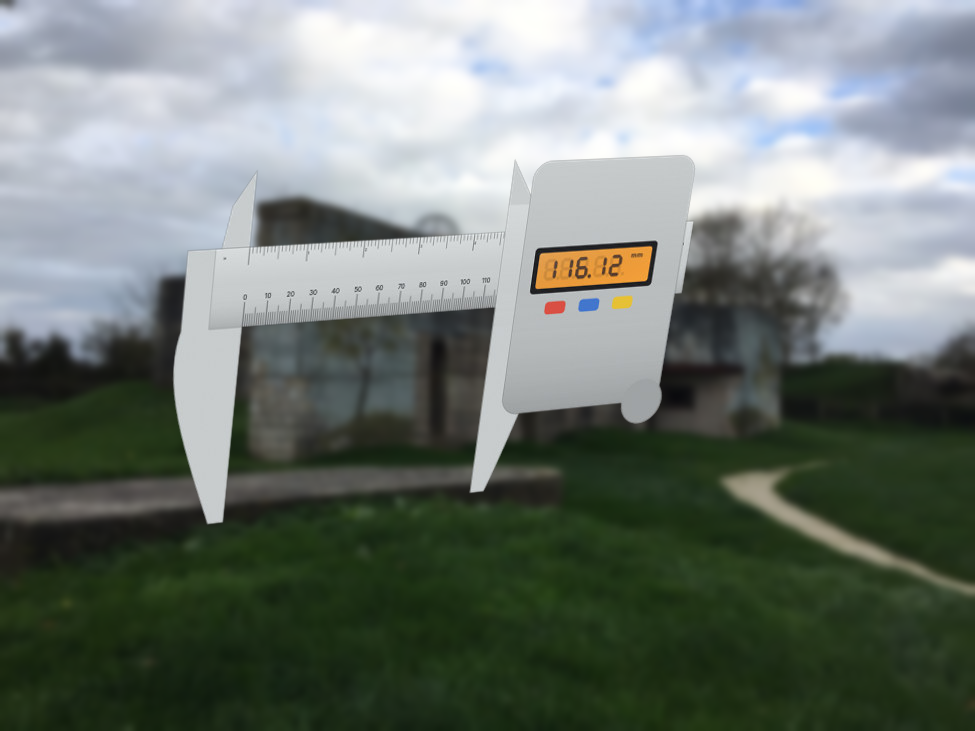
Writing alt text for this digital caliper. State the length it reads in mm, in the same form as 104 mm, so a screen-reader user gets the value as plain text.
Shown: 116.12 mm
